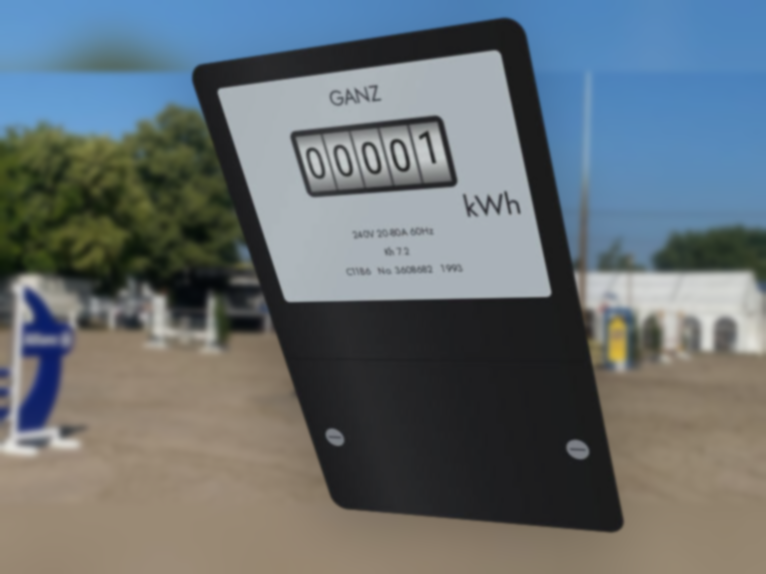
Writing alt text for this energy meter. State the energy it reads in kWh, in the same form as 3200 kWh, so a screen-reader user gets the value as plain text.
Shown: 1 kWh
